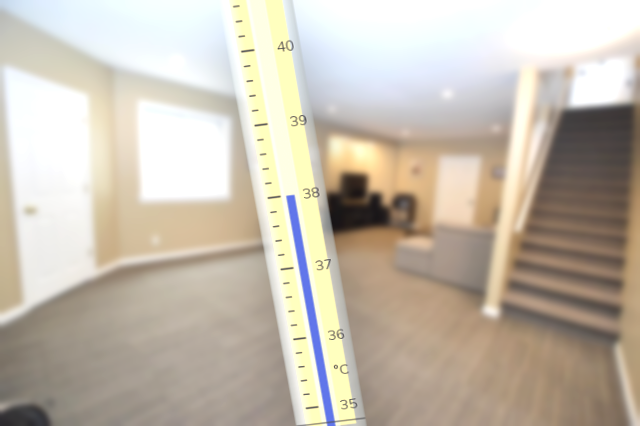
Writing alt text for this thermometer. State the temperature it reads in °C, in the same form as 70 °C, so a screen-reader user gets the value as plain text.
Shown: 38 °C
